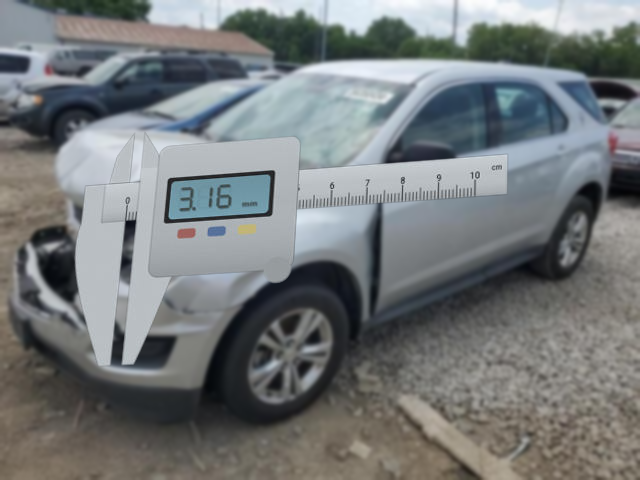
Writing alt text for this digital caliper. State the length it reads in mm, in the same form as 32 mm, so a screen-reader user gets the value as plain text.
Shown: 3.16 mm
